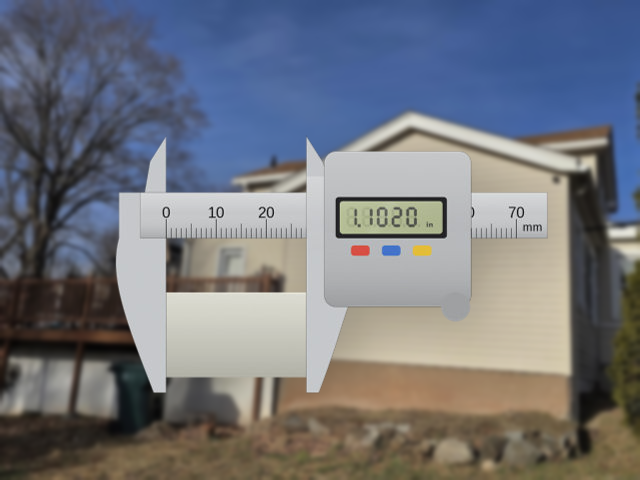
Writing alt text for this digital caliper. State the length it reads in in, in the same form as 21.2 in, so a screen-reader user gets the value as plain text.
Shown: 1.1020 in
